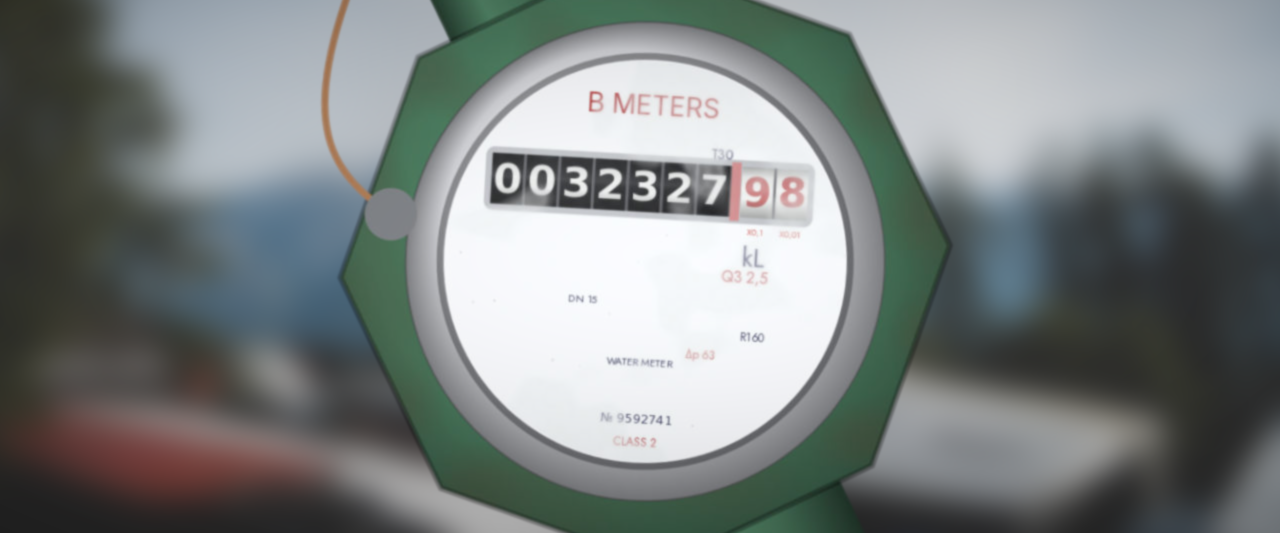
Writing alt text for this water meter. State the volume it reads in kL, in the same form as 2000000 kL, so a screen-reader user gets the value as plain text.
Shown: 32327.98 kL
